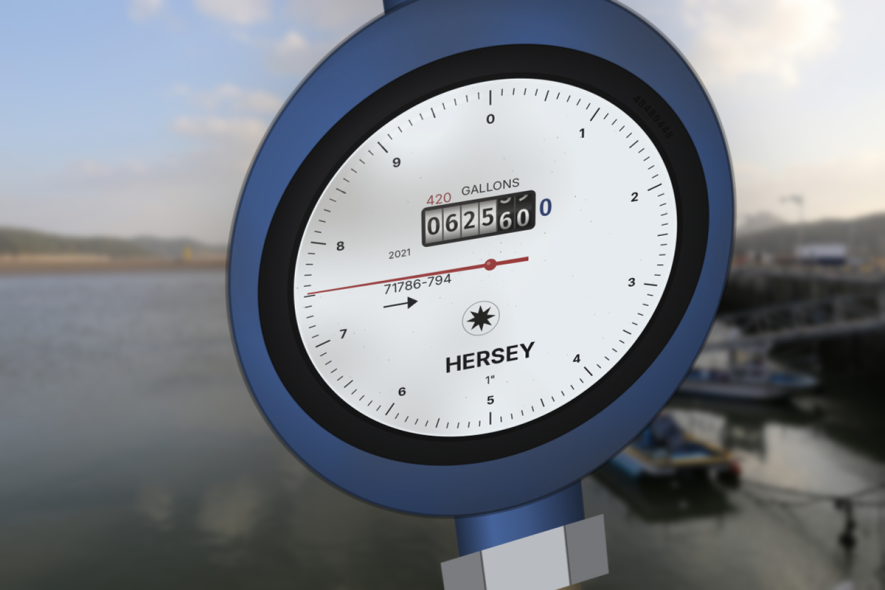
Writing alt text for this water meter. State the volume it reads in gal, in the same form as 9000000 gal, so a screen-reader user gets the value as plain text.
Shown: 625597.5 gal
